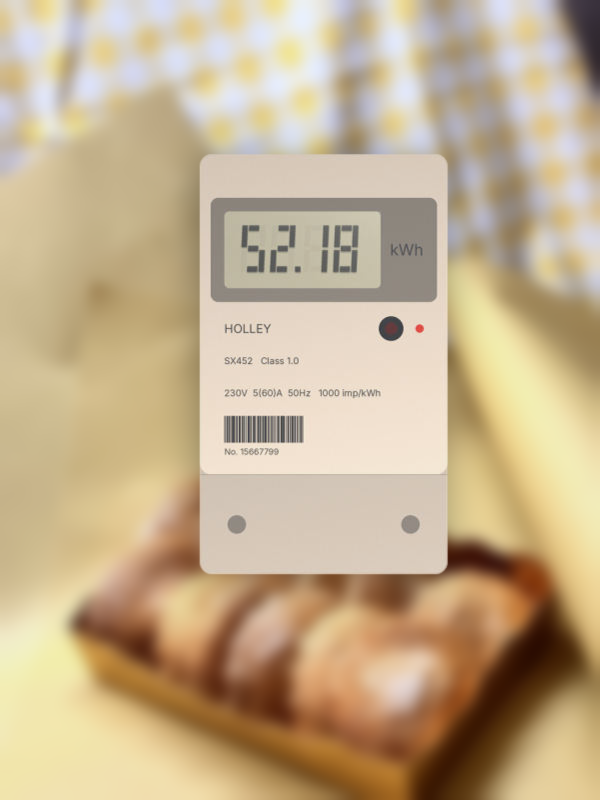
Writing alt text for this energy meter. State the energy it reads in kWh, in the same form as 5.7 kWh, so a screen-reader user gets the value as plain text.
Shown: 52.18 kWh
